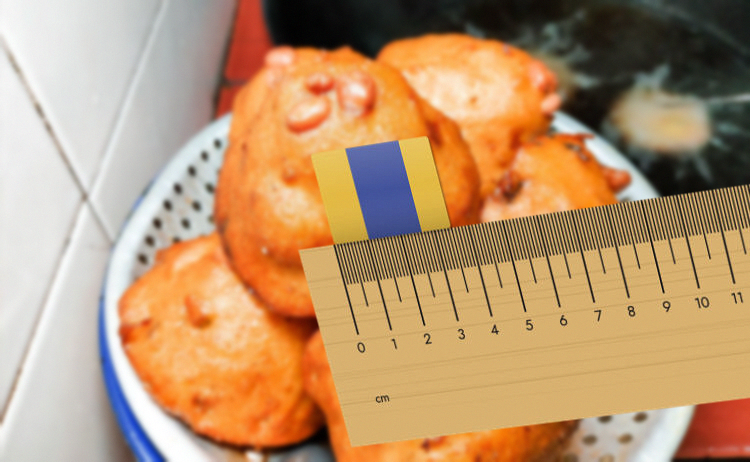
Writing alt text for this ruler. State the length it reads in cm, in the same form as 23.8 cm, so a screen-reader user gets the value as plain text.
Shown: 3.5 cm
